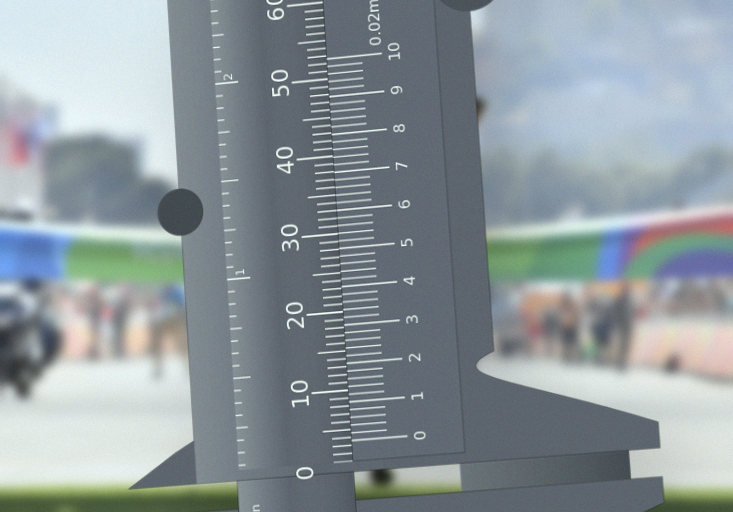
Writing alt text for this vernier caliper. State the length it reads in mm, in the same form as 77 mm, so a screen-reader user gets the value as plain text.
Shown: 3.6 mm
